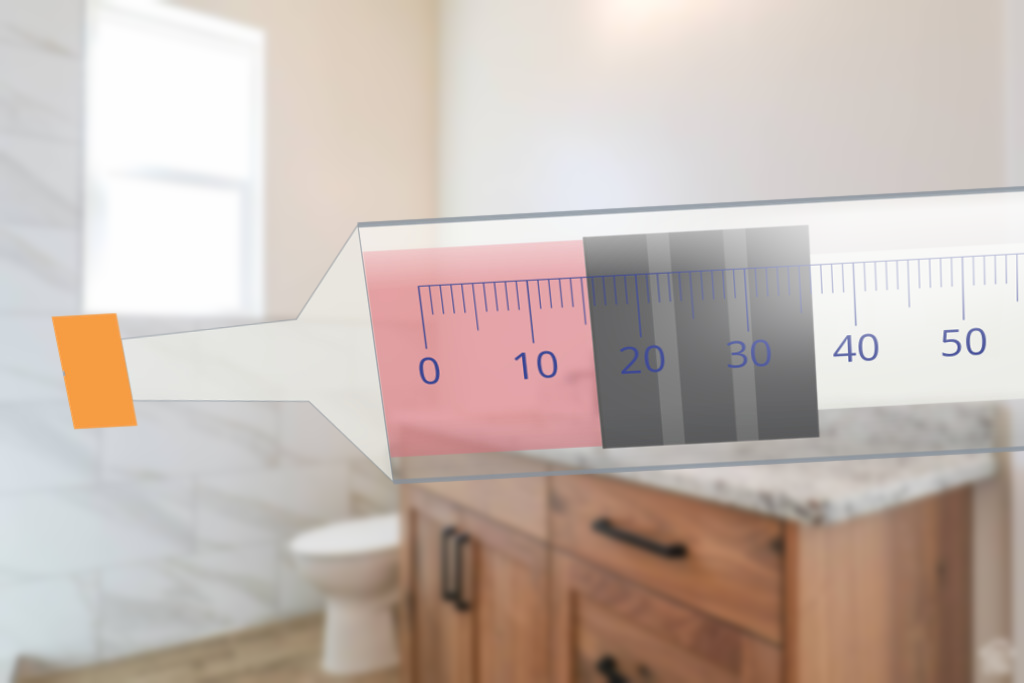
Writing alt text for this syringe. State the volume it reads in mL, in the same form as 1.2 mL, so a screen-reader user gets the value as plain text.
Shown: 15.5 mL
